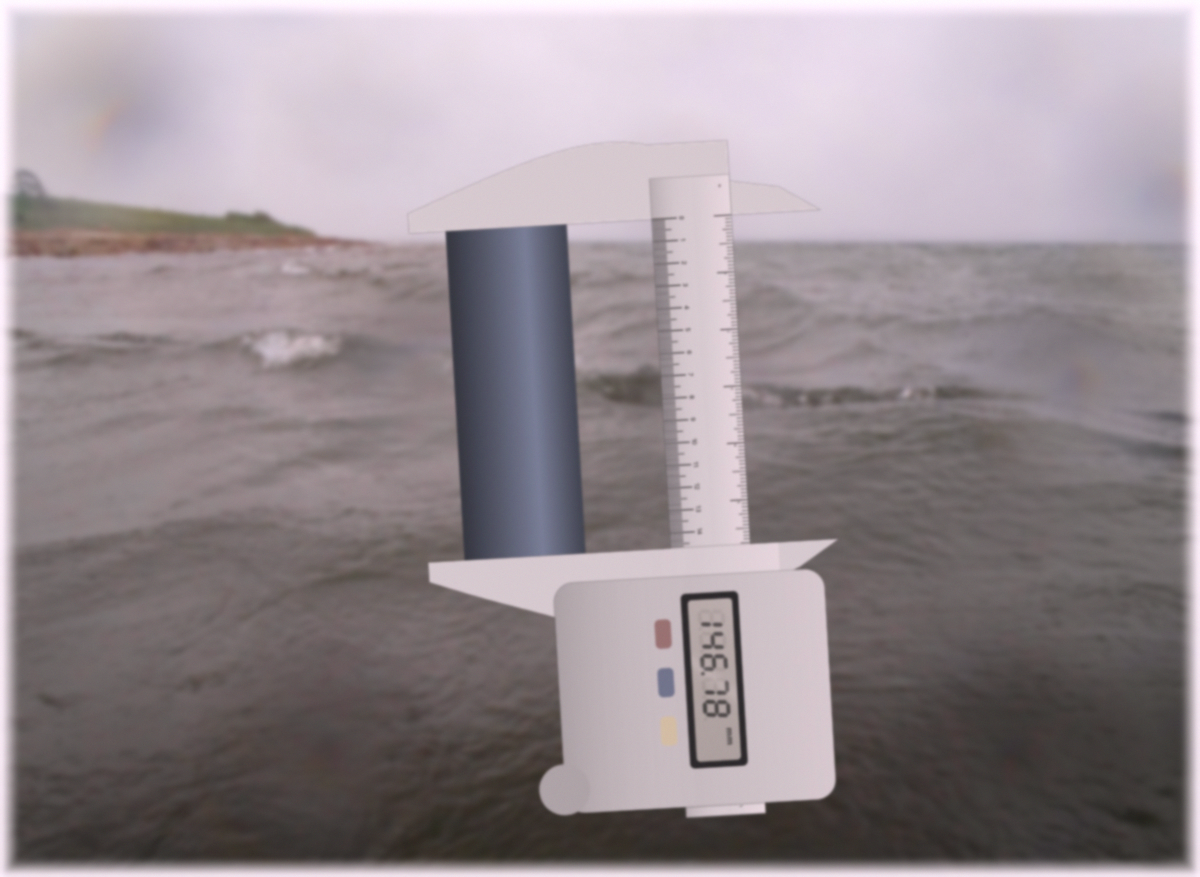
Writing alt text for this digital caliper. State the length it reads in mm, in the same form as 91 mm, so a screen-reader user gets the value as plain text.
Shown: 146.78 mm
